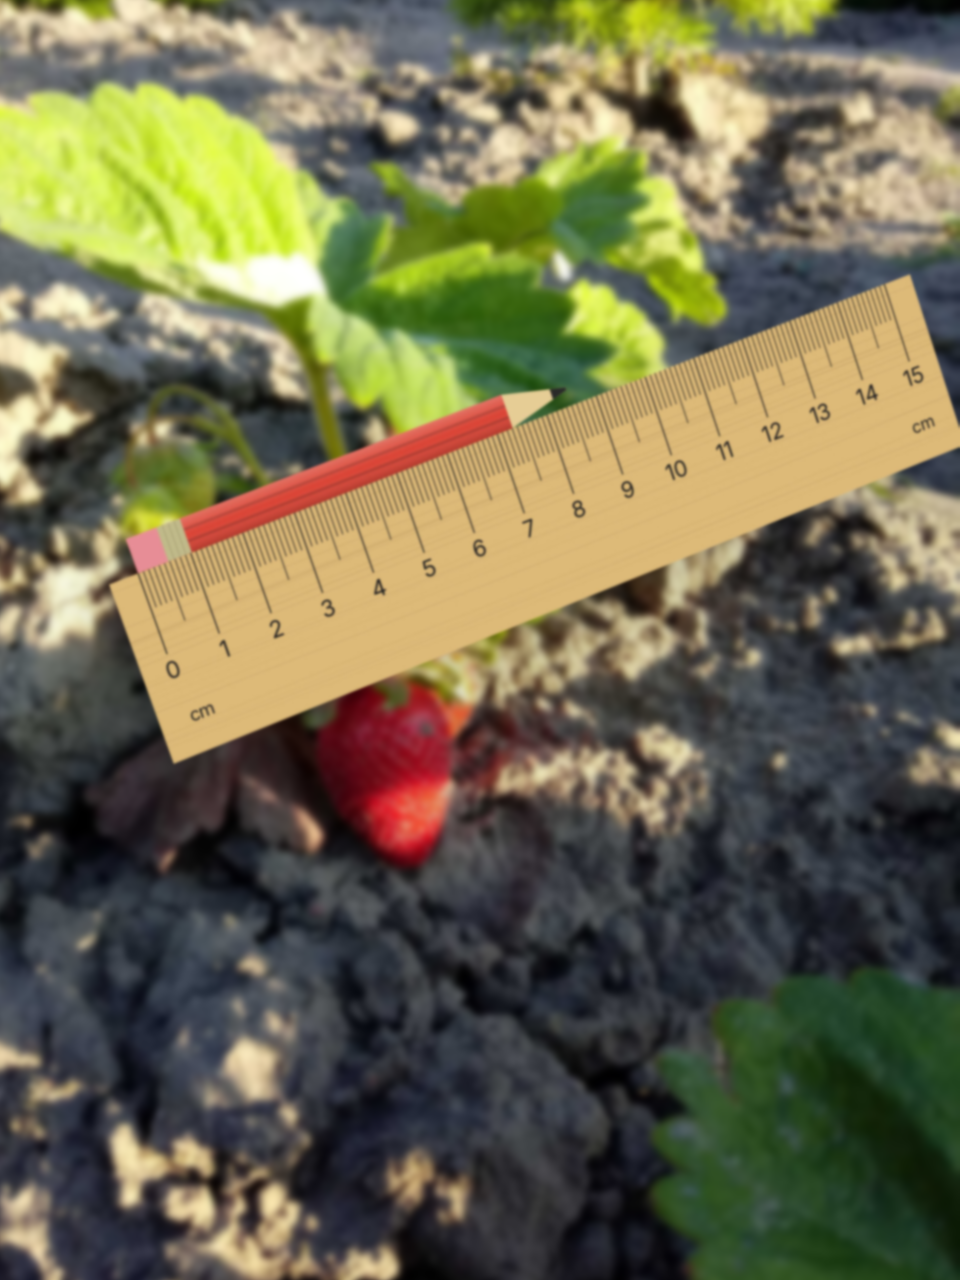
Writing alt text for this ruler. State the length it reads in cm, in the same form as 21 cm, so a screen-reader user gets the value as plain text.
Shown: 8.5 cm
